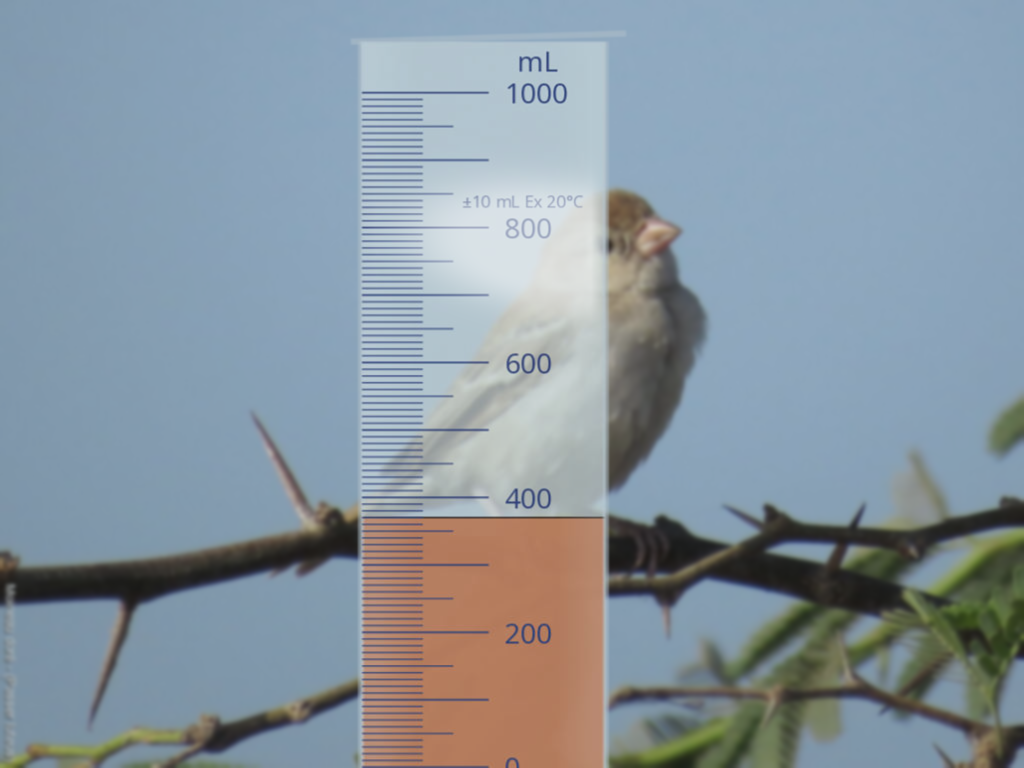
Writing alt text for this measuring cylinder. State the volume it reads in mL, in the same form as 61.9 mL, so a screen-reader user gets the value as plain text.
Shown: 370 mL
